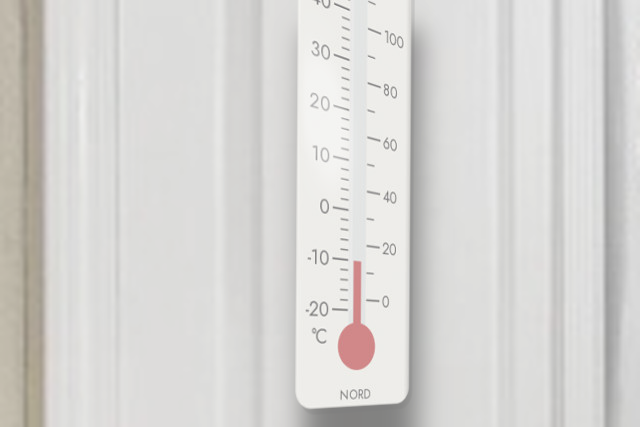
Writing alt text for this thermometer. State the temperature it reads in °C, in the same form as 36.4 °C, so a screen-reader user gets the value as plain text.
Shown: -10 °C
